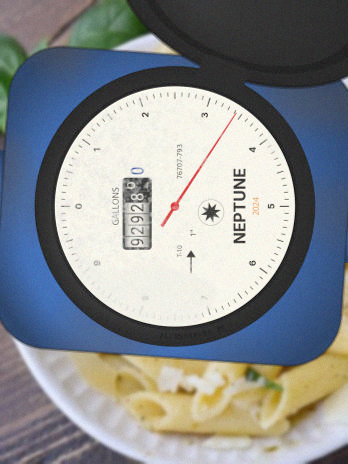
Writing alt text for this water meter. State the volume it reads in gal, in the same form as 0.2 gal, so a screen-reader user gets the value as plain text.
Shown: 9292863.4 gal
